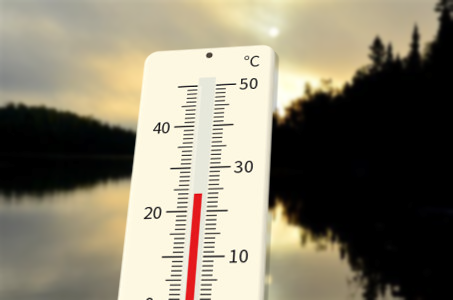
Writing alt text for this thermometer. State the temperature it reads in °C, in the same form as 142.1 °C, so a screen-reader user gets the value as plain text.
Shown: 24 °C
